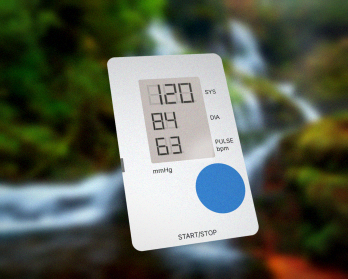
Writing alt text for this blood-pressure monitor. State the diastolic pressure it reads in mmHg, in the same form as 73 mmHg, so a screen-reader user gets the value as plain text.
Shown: 84 mmHg
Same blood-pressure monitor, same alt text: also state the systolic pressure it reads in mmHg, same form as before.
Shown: 120 mmHg
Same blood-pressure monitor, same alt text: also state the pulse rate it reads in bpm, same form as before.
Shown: 63 bpm
